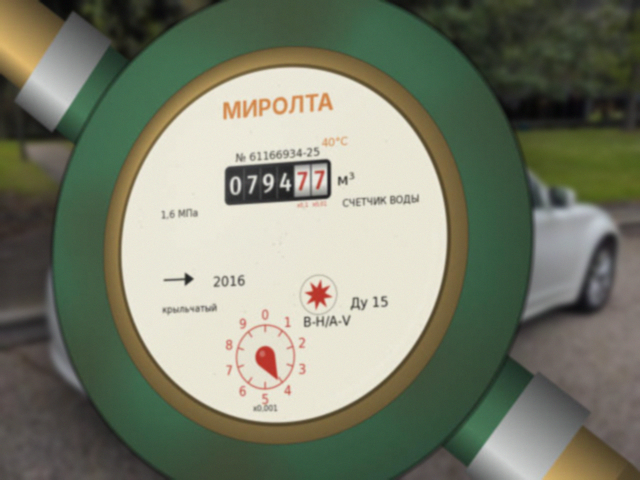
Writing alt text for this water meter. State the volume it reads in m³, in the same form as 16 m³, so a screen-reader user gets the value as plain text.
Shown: 794.774 m³
